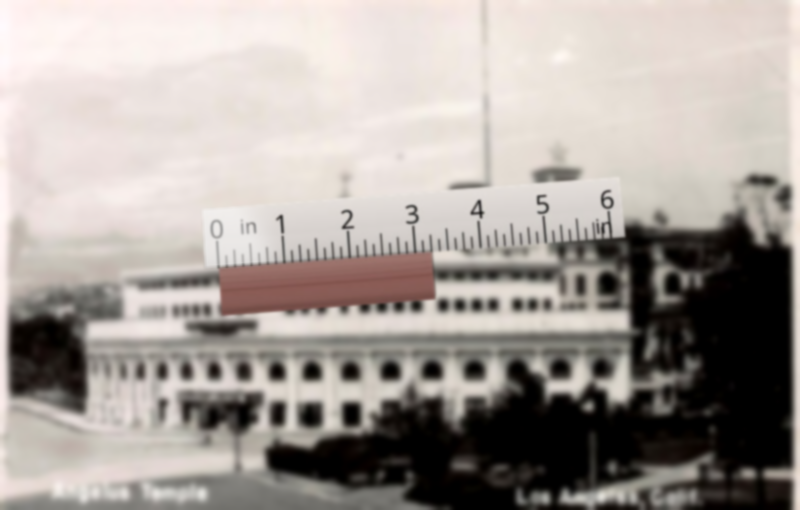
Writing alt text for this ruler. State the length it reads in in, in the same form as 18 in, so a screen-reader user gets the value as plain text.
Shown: 3.25 in
